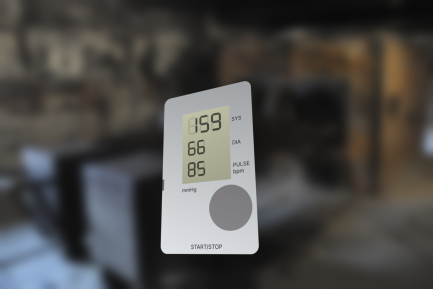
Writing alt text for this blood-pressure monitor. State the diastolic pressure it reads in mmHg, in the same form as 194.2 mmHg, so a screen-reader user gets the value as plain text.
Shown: 66 mmHg
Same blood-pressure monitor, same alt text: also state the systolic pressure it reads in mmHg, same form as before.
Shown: 159 mmHg
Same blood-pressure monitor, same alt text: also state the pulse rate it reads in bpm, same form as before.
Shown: 85 bpm
